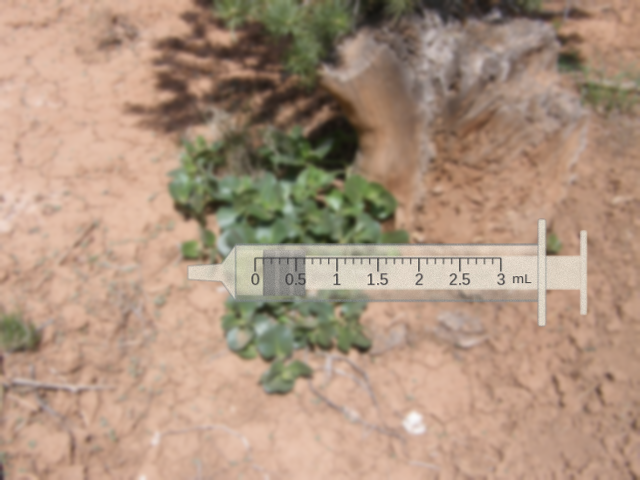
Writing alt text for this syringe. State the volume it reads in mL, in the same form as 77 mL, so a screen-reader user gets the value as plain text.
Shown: 0.1 mL
